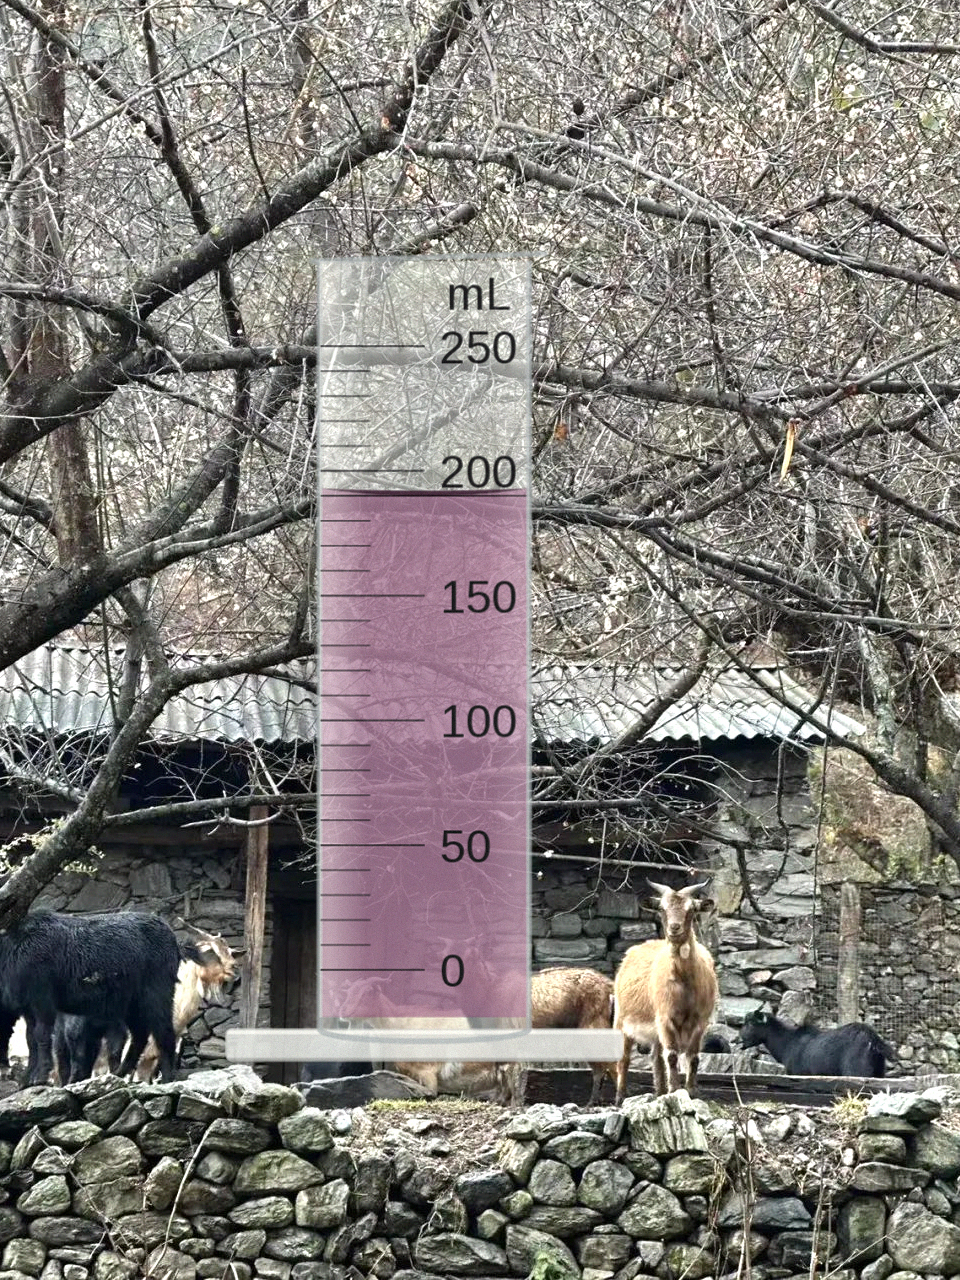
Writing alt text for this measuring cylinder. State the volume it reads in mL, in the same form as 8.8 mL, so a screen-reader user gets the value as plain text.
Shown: 190 mL
